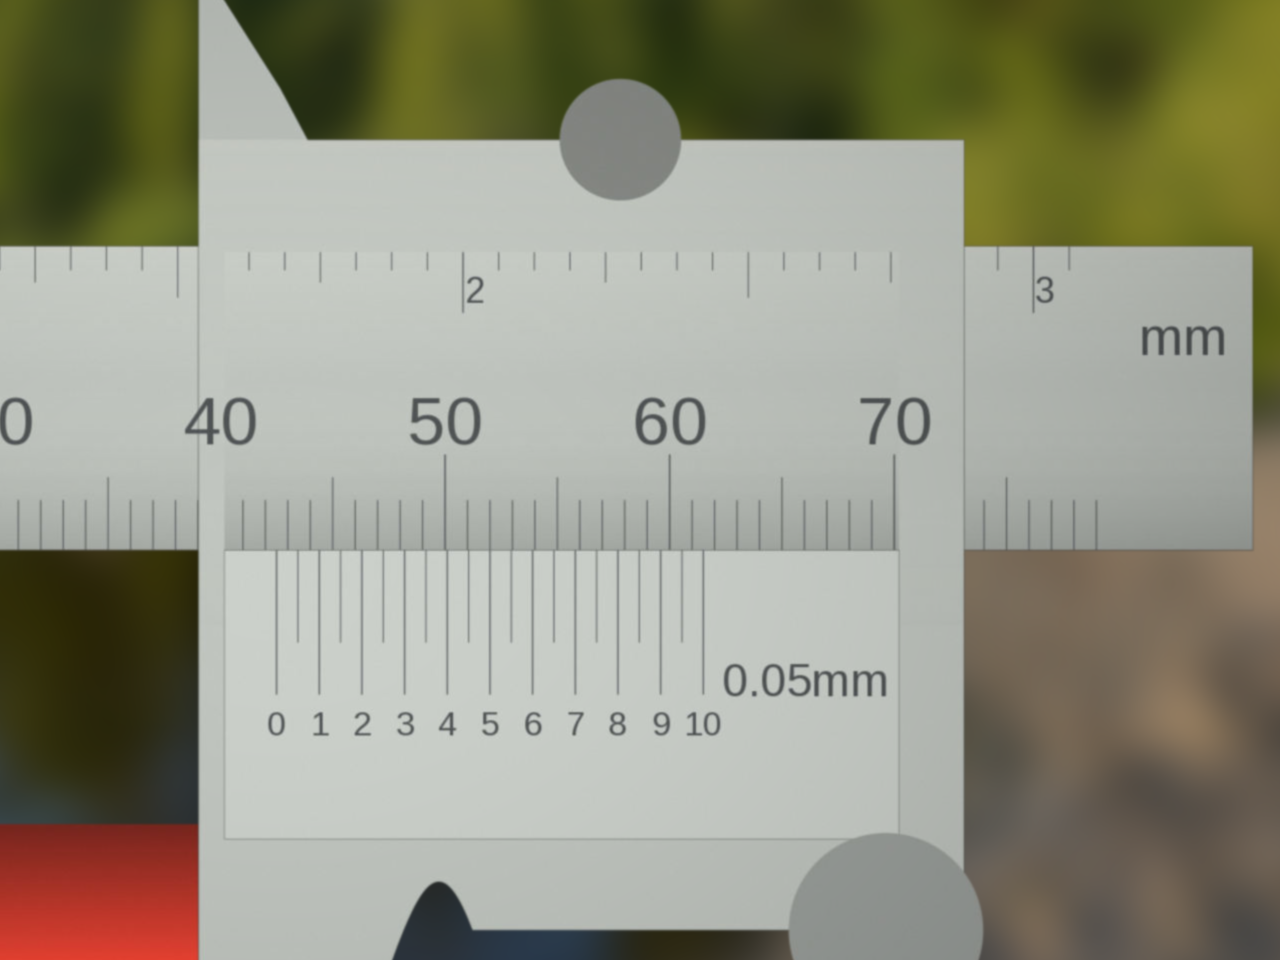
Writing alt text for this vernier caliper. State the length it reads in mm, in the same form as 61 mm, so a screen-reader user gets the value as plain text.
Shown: 42.5 mm
